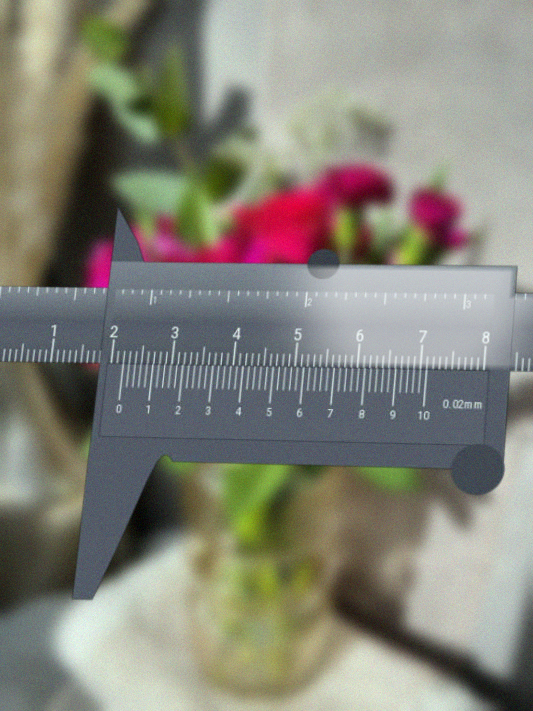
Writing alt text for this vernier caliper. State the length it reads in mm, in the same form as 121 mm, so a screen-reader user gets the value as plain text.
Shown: 22.0 mm
